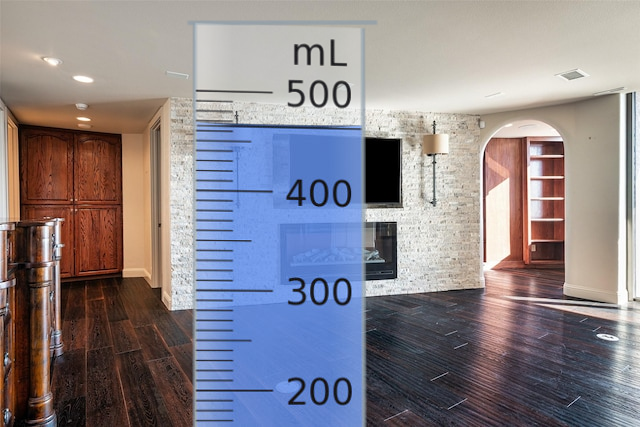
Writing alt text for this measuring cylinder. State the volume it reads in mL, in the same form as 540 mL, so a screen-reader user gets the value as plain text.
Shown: 465 mL
